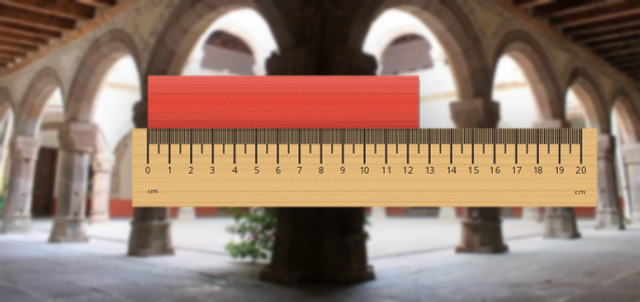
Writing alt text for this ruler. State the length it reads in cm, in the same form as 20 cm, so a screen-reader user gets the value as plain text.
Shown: 12.5 cm
